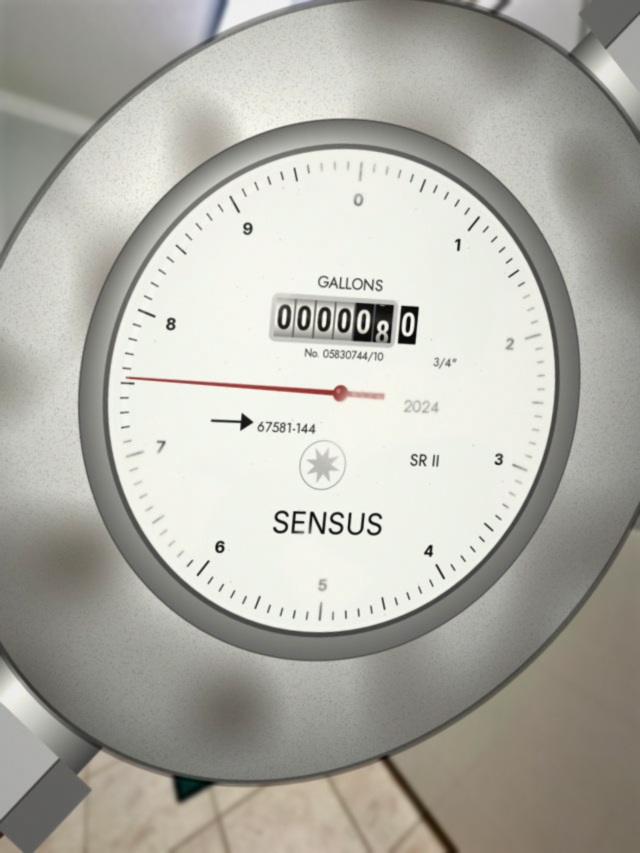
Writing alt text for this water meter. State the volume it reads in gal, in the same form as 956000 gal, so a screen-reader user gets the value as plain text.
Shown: 77.5 gal
